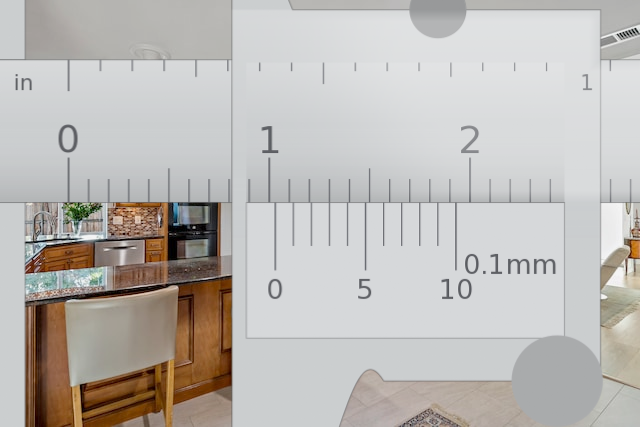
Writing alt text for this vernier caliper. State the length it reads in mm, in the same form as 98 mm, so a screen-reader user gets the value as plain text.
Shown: 10.3 mm
